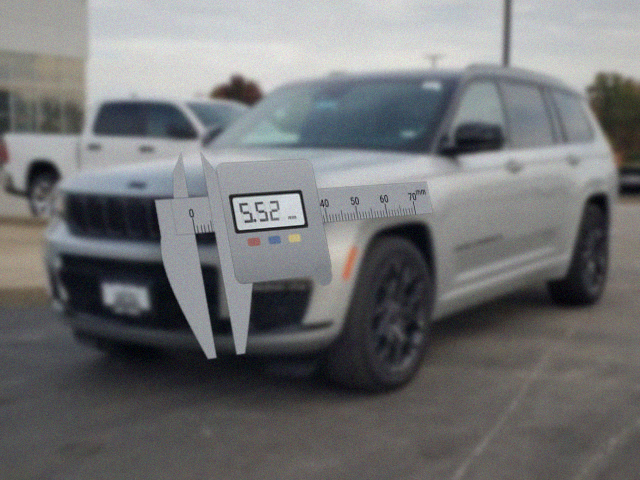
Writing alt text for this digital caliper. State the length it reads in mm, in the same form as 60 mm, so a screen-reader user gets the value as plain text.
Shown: 5.52 mm
